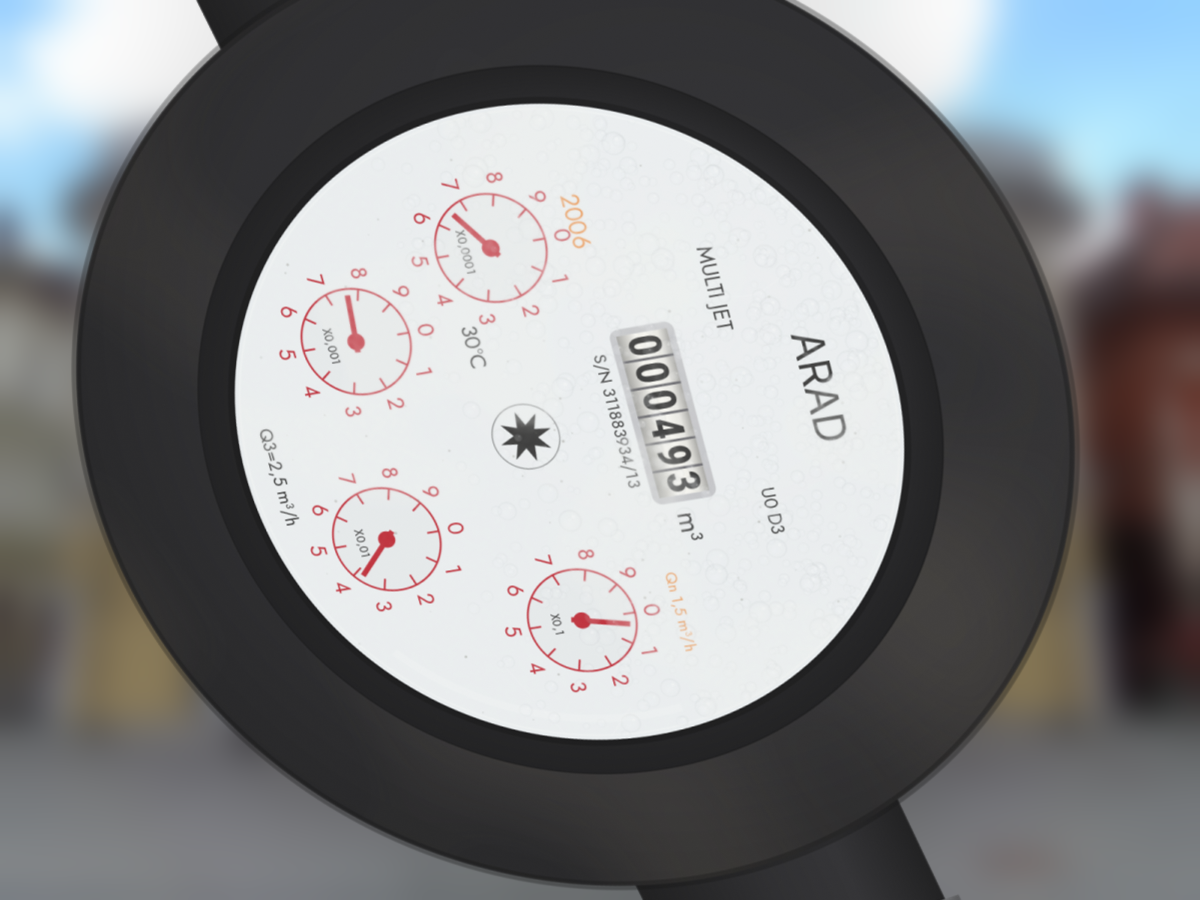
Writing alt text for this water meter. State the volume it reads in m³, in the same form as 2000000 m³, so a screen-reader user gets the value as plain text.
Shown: 493.0376 m³
